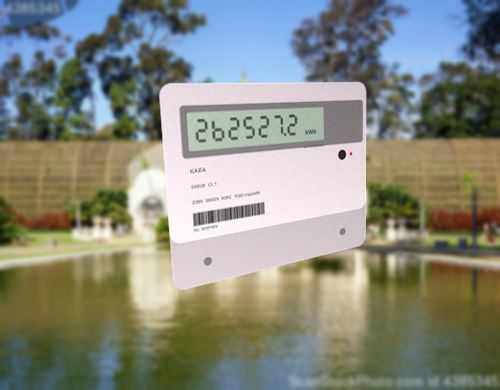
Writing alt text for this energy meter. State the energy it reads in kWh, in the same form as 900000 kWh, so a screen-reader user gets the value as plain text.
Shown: 262527.2 kWh
